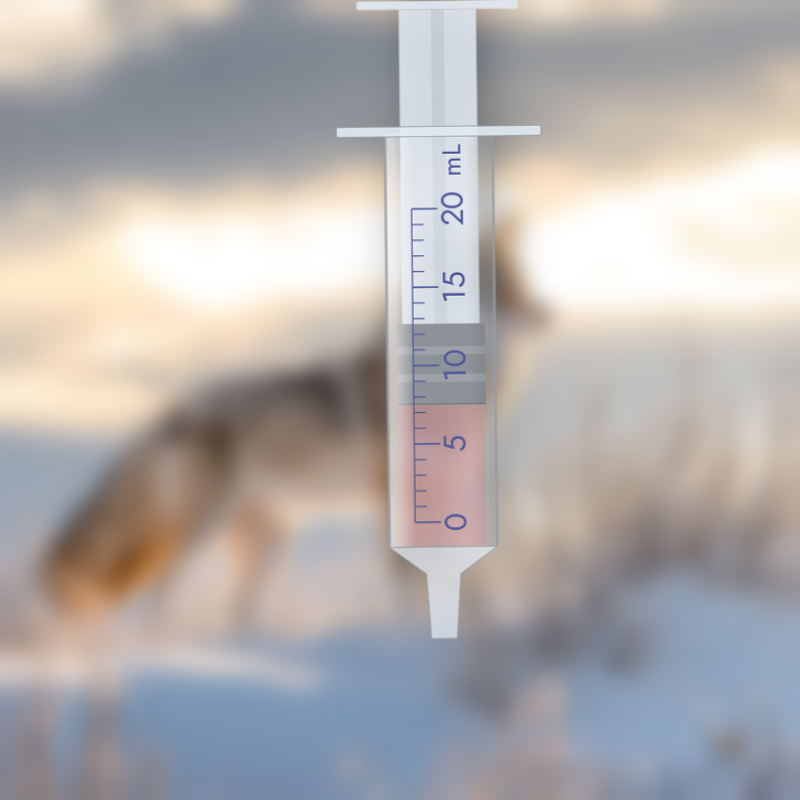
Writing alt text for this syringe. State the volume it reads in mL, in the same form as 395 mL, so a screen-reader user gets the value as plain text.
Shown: 7.5 mL
